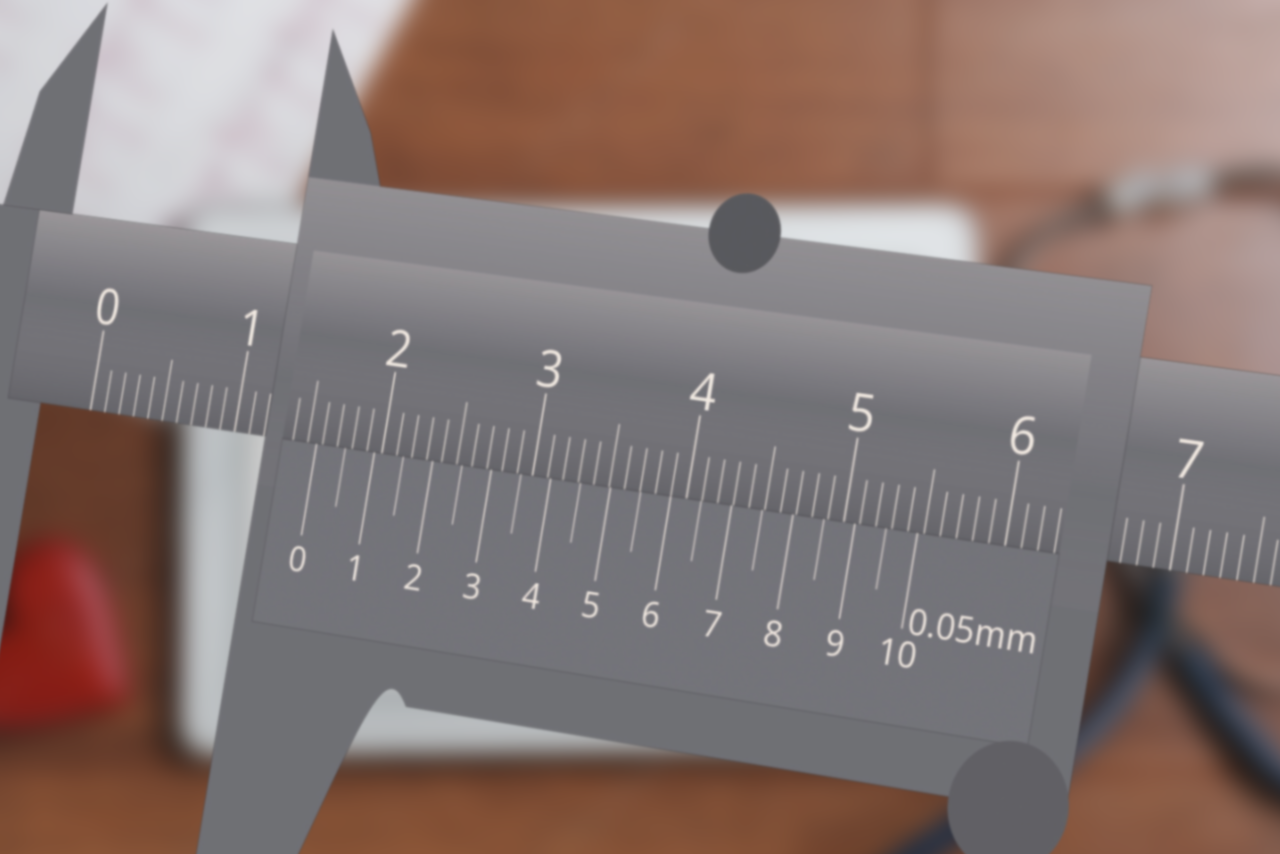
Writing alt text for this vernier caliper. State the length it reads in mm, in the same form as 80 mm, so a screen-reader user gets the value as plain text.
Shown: 15.6 mm
